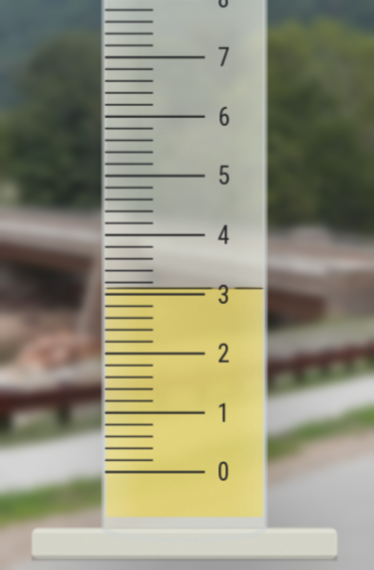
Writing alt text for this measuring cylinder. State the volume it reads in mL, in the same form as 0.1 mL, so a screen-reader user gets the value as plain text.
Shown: 3.1 mL
